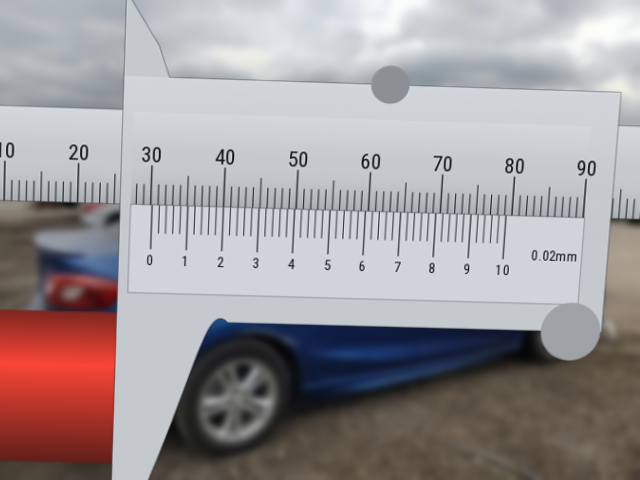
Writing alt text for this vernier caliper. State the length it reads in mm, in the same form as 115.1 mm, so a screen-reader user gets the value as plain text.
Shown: 30.2 mm
